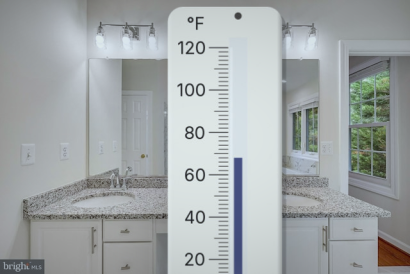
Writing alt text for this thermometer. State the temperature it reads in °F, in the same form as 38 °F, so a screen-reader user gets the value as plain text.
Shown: 68 °F
